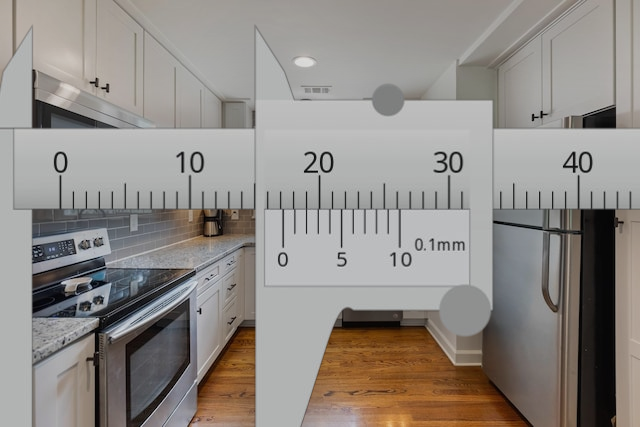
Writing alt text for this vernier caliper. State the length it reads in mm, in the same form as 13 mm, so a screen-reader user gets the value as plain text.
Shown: 17.2 mm
